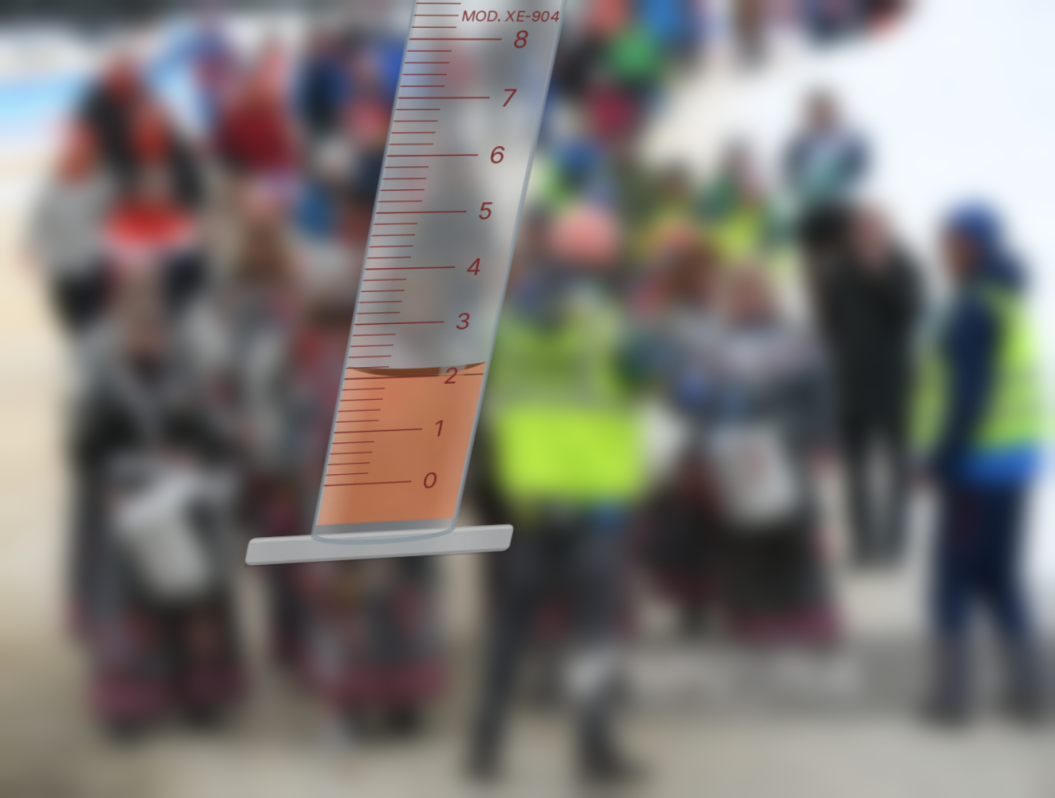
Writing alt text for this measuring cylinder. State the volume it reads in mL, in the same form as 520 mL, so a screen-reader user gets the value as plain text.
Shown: 2 mL
